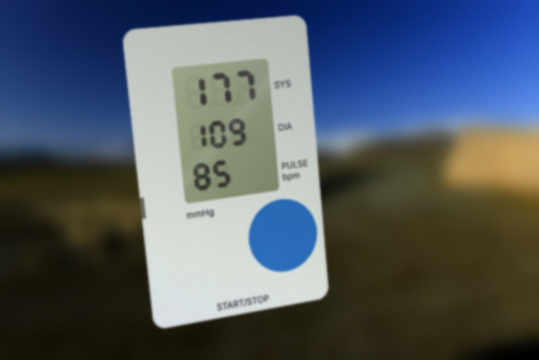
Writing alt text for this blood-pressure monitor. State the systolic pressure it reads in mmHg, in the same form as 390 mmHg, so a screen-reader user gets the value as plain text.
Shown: 177 mmHg
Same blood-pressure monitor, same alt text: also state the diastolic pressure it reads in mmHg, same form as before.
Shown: 109 mmHg
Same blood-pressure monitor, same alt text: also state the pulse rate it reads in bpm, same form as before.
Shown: 85 bpm
